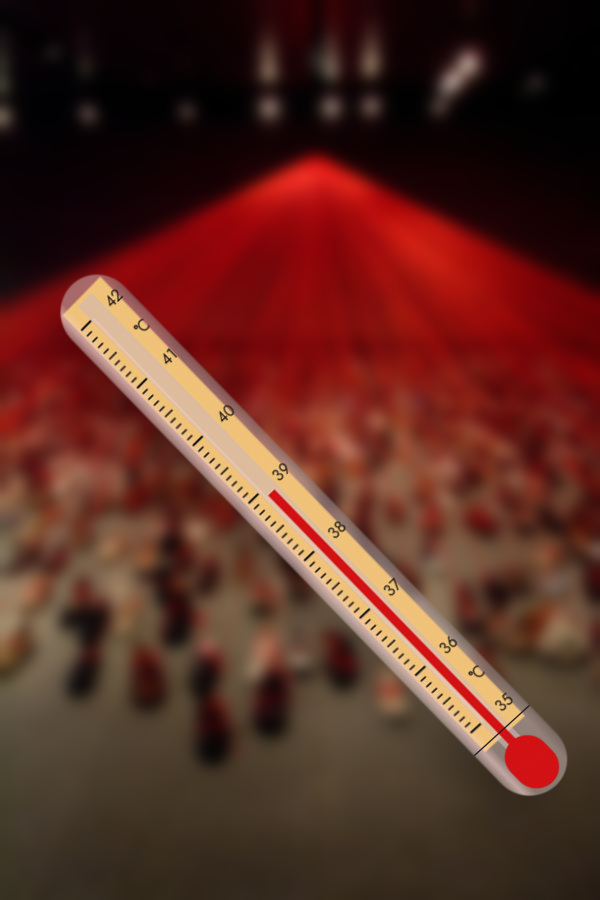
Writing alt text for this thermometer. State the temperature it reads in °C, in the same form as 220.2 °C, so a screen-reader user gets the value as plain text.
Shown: 38.9 °C
